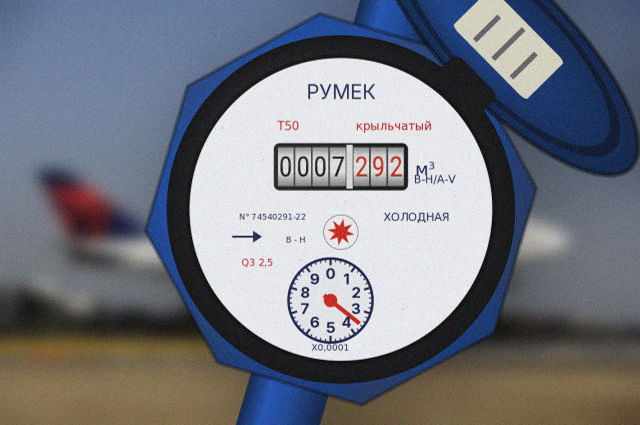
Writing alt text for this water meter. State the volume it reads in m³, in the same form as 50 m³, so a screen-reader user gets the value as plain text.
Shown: 7.2923 m³
